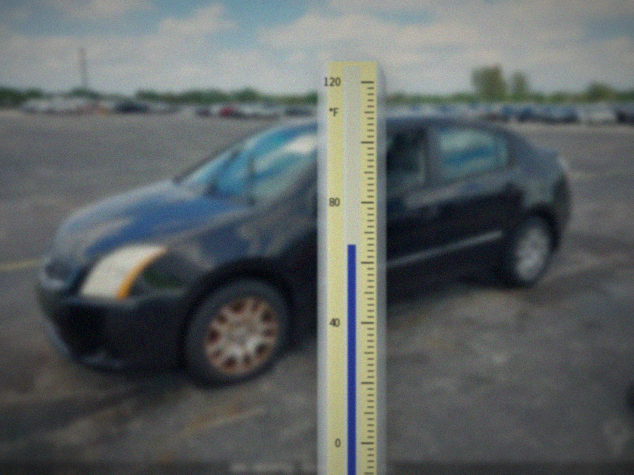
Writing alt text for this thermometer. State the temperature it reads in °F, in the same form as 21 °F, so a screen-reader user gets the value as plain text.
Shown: 66 °F
